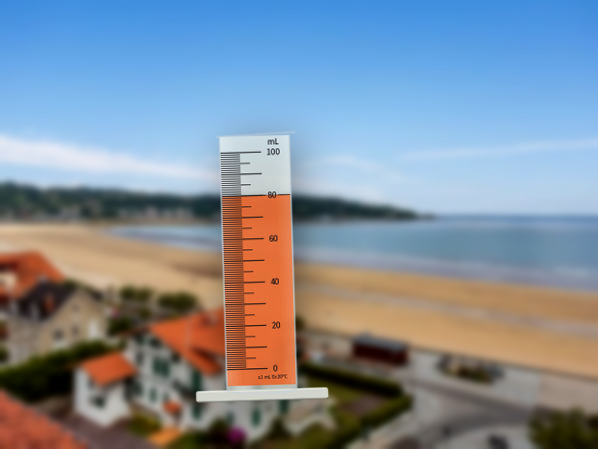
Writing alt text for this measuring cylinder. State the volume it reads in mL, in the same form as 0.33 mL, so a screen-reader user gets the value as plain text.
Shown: 80 mL
